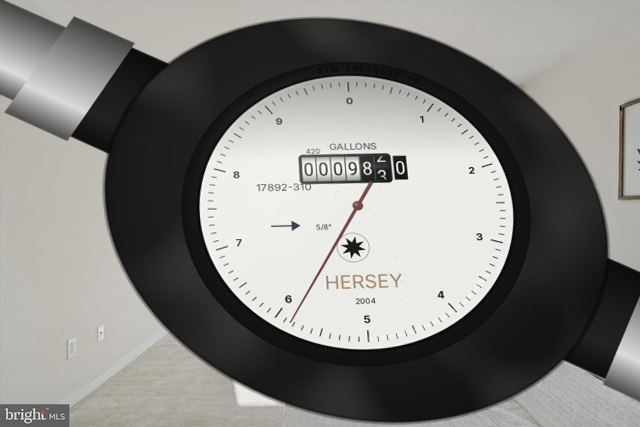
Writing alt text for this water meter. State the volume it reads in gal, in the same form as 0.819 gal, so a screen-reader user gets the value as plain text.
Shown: 9825.8 gal
